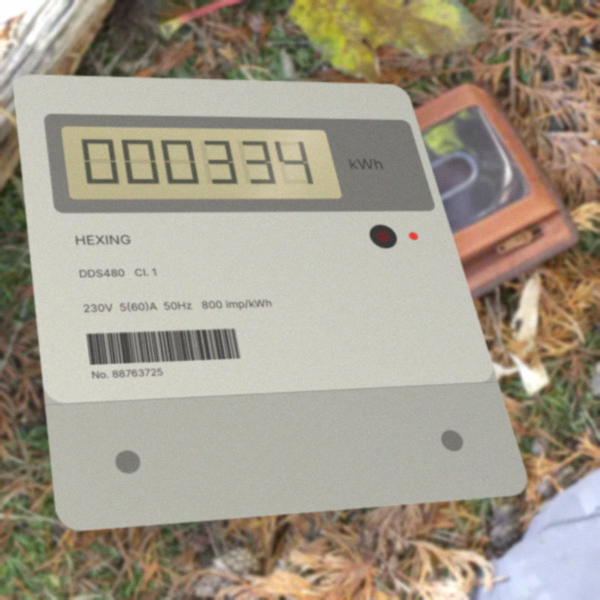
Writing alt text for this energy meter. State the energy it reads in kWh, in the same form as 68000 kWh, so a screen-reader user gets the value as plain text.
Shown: 334 kWh
